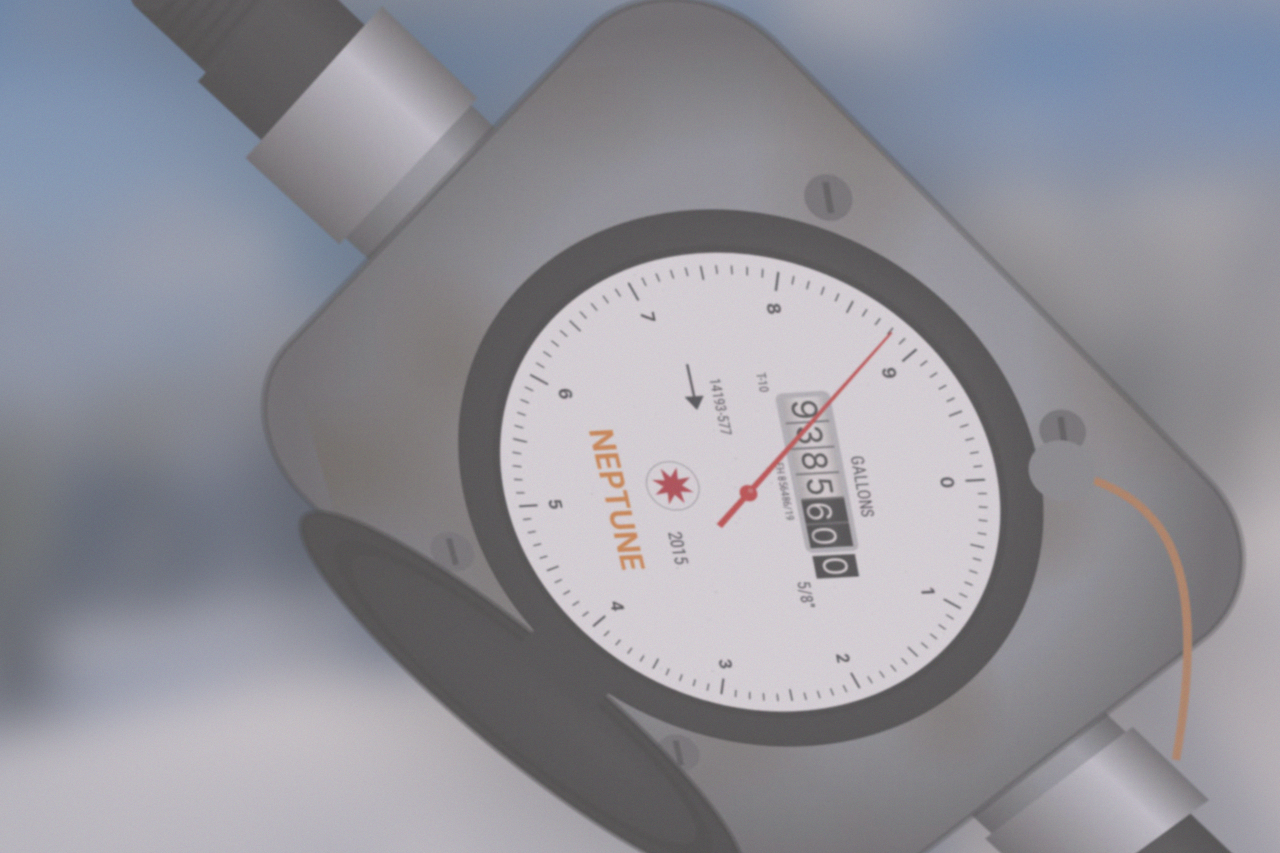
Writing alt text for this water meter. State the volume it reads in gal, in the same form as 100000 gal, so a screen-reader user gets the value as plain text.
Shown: 9385598.8 gal
